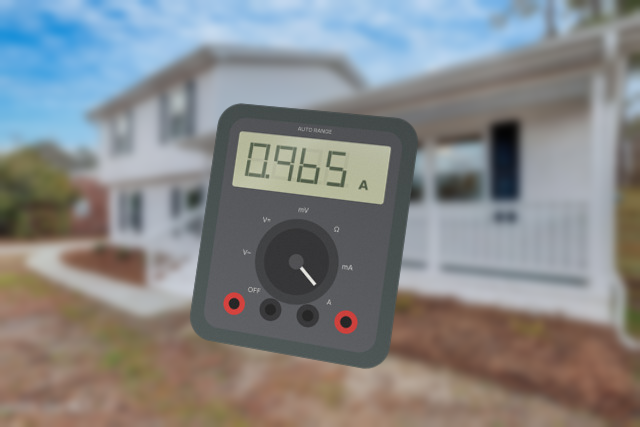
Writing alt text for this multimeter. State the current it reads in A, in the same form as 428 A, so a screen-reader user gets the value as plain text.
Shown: 0.965 A
